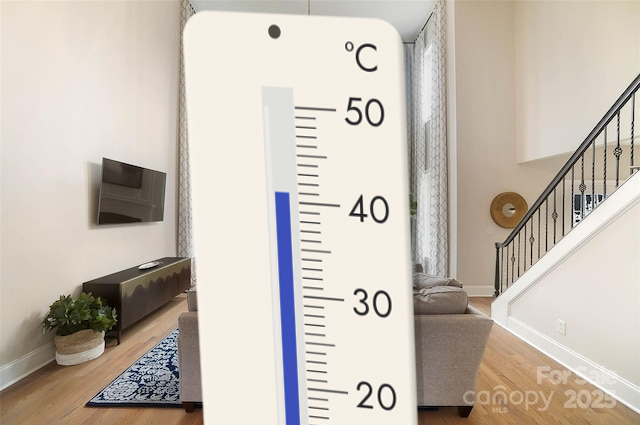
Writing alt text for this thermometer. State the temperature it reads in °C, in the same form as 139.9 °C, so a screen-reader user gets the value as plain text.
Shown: 41 °C
